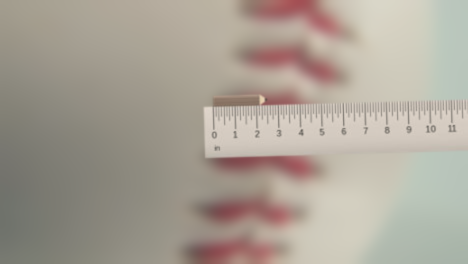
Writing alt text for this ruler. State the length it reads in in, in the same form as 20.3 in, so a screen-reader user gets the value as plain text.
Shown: 2.5 in
